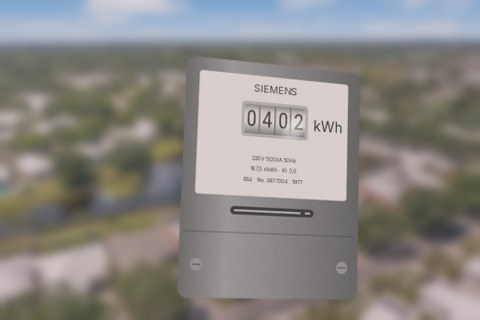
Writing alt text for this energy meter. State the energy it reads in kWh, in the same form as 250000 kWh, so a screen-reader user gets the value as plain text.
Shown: 402 kWh
